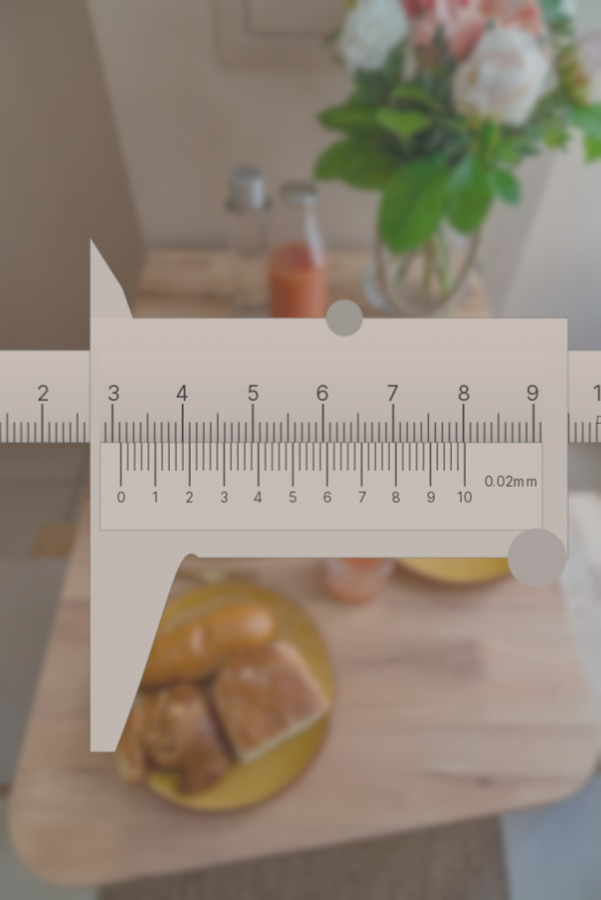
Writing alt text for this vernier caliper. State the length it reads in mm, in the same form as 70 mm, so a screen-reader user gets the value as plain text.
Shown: 31.2 mm
